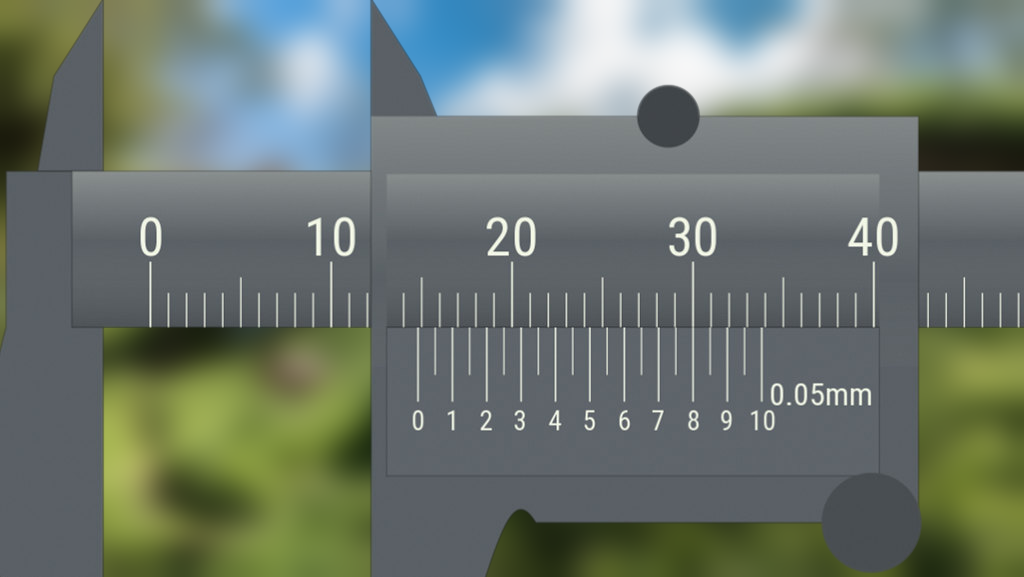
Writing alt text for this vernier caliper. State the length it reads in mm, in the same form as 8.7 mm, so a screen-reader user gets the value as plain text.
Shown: 14.8 mm
